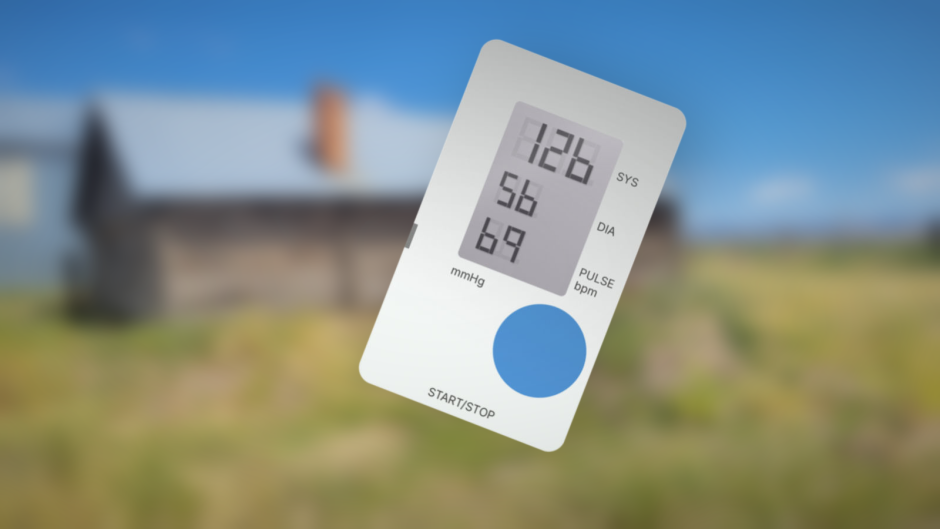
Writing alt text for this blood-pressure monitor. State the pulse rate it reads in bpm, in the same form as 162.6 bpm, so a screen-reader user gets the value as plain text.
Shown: 69 bpm
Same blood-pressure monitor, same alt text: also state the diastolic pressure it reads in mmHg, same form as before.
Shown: 56 mmHg
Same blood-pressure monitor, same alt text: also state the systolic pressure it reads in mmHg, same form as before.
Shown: 126 mmHg
